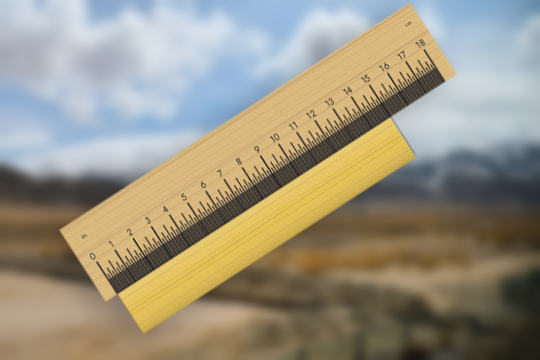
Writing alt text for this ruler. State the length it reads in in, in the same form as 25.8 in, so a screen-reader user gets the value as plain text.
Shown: 15 in
